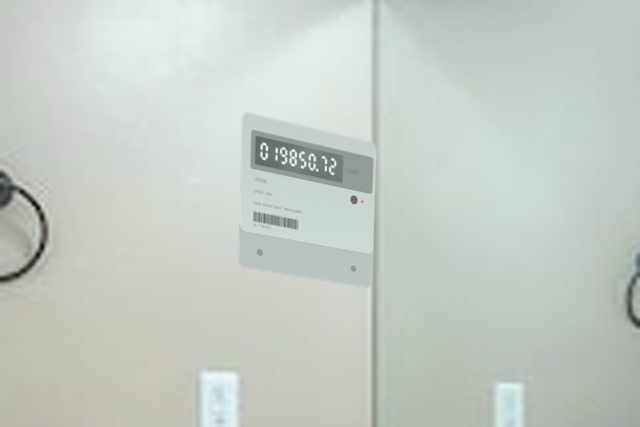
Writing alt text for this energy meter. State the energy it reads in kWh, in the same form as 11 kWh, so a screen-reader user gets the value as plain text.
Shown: 19850.72 kWh
